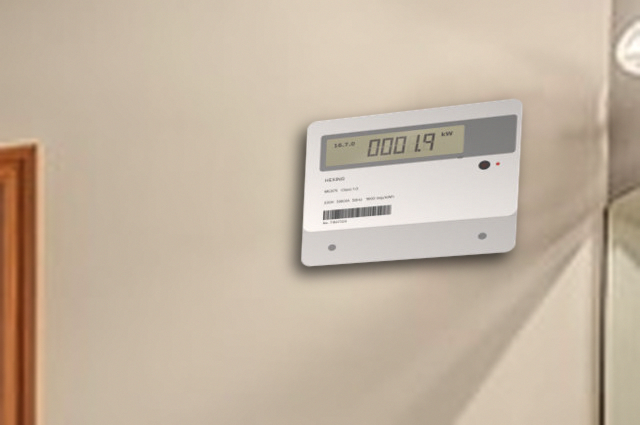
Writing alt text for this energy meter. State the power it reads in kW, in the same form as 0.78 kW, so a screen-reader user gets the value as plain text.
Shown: 1.9 kW
